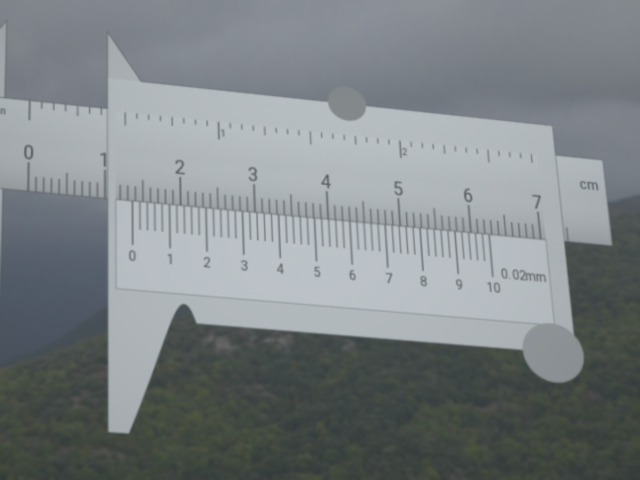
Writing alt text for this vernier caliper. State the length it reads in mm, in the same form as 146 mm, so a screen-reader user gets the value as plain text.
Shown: 13.6 mm
